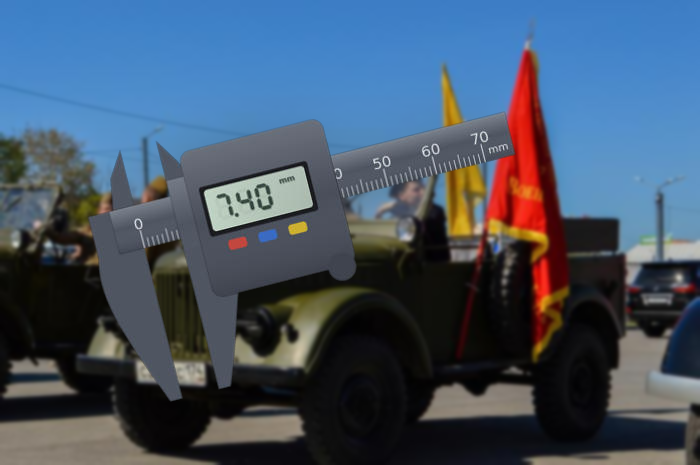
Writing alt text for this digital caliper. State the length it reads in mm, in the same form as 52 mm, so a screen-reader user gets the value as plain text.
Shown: 7.40 mm
